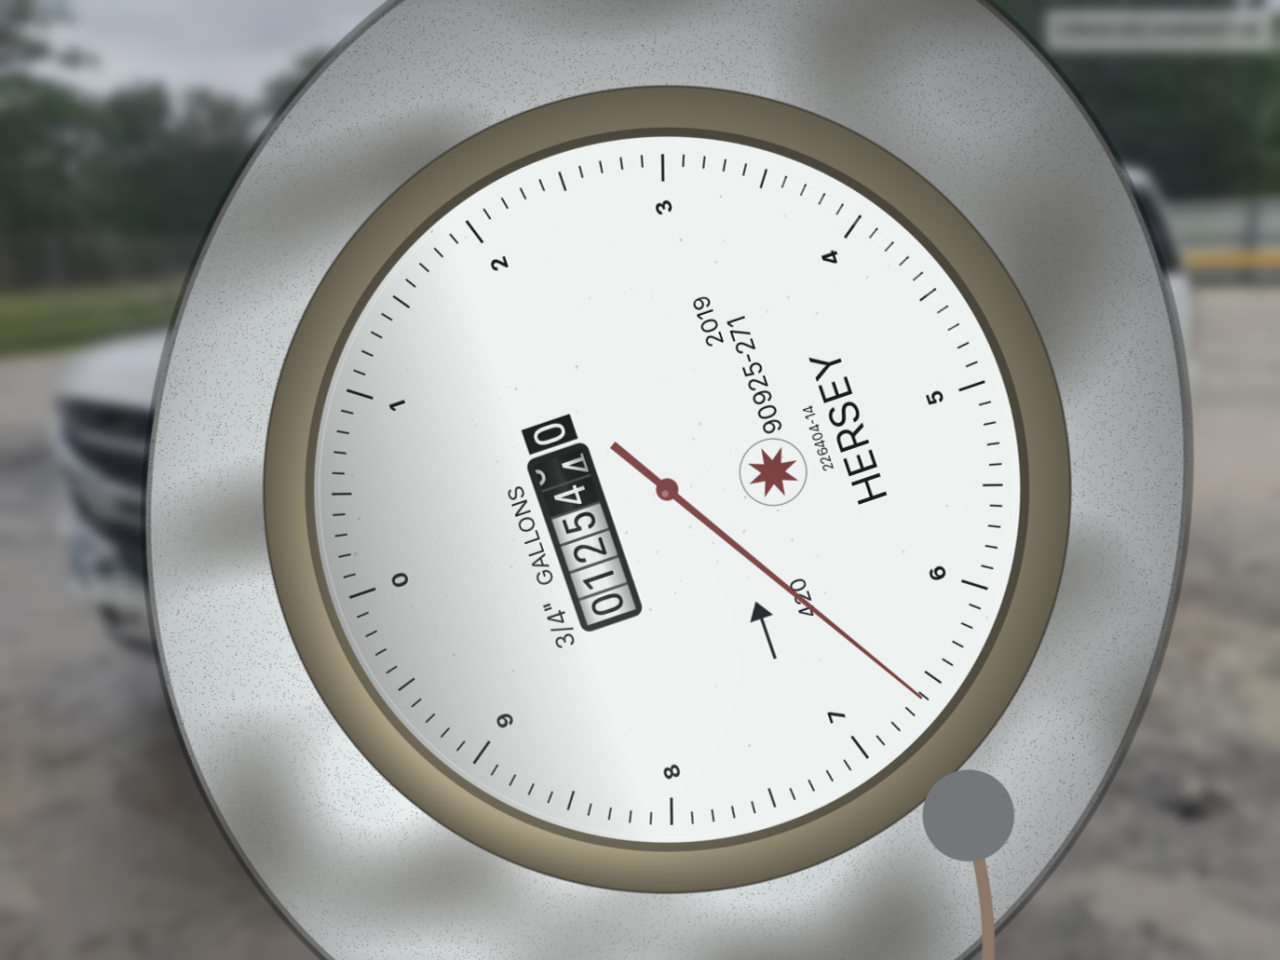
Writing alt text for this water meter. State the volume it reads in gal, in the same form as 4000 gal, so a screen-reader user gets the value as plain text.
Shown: 125436.6 gal
